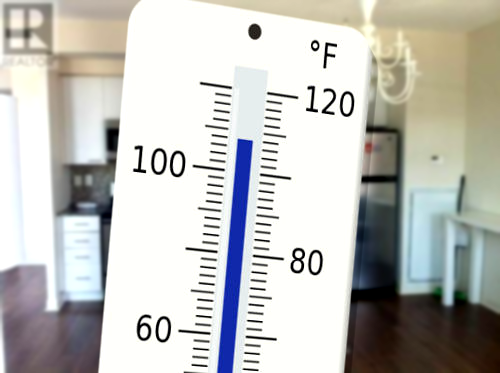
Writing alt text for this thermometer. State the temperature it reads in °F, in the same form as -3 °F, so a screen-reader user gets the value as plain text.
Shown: 108 °F
